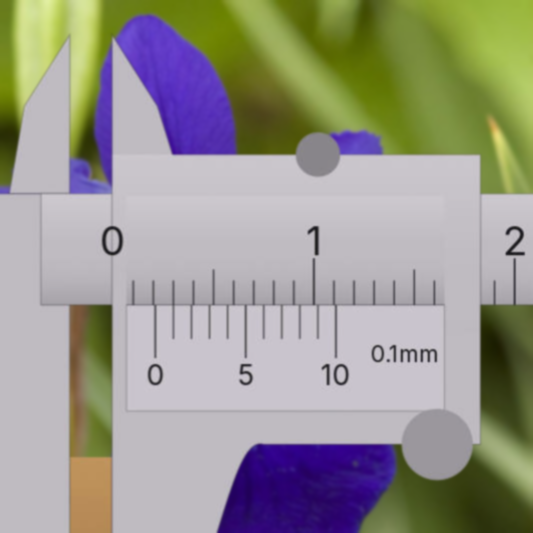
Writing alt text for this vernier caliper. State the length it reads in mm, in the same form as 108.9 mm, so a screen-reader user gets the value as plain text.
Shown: 2.1 mm
